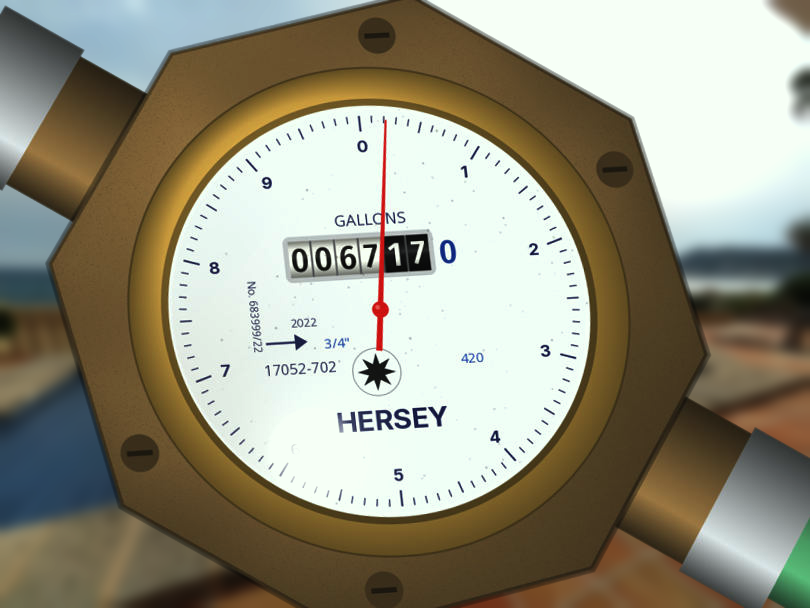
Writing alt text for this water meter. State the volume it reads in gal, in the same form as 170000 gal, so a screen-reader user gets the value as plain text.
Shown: 67170.2 gal
